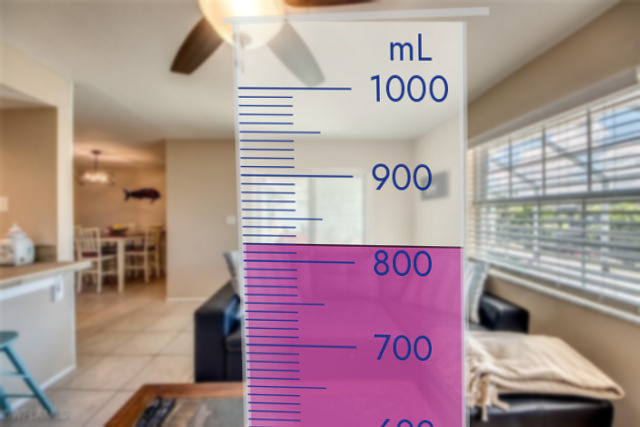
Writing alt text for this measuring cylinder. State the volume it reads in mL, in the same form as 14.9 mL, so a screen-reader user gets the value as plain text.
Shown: 820 mL
